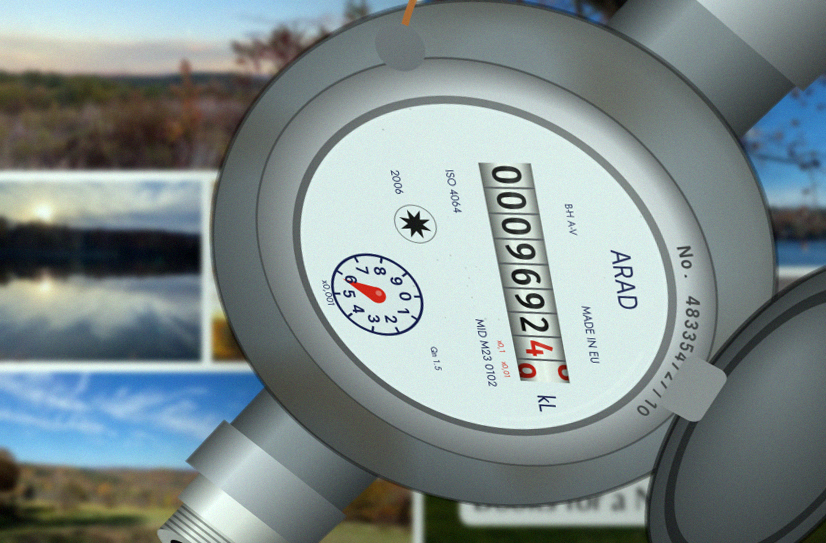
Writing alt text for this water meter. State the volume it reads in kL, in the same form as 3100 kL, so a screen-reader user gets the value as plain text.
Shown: 9692.485 kL
